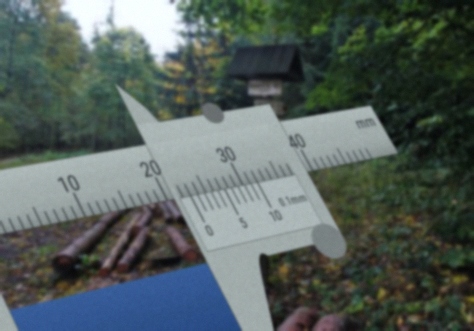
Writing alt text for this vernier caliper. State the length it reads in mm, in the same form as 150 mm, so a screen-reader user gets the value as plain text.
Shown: 23.0 mm
